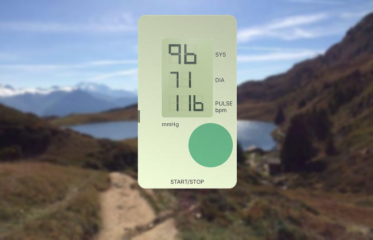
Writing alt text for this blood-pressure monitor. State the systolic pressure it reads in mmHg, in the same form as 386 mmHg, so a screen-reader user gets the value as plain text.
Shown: 96 mmHg
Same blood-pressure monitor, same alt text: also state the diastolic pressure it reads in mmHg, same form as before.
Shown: 71 mmHg
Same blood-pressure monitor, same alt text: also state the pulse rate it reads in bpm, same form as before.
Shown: 116 bpm
